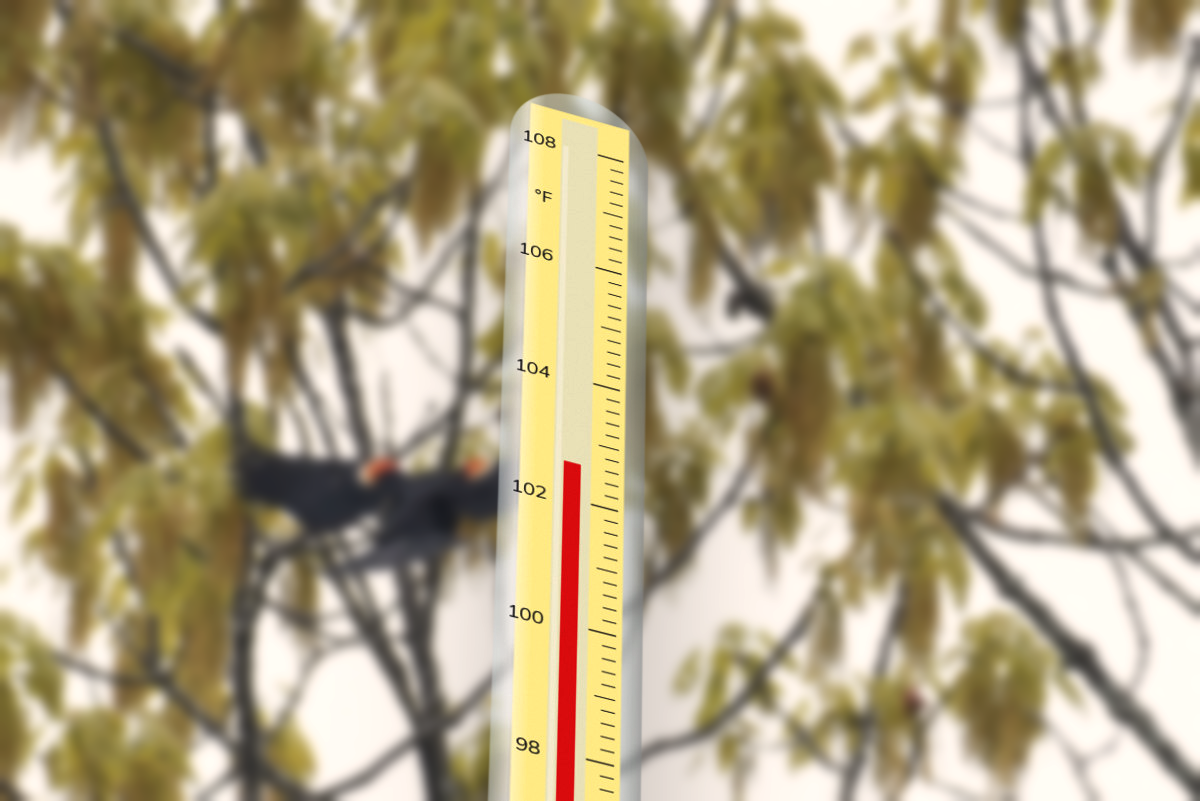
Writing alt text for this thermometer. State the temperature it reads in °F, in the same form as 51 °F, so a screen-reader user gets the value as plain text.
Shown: 102.6 °F
